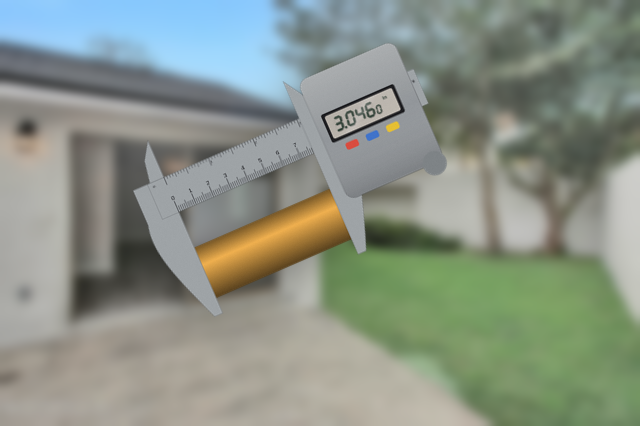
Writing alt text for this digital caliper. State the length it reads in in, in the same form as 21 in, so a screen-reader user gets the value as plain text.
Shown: 3.0460 in
